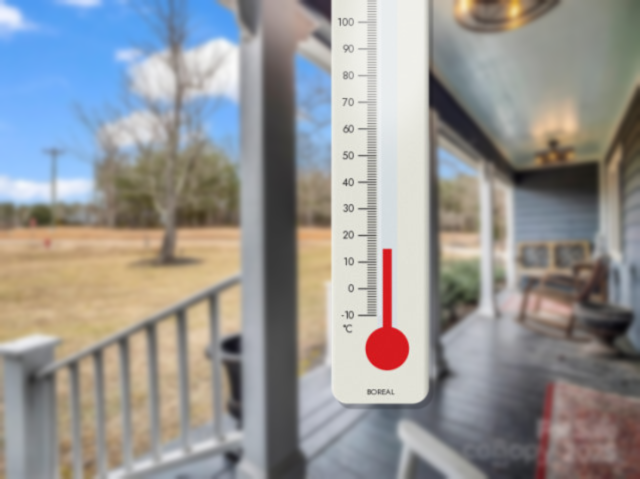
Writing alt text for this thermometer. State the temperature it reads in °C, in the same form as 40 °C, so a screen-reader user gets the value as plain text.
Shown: 15 °C
